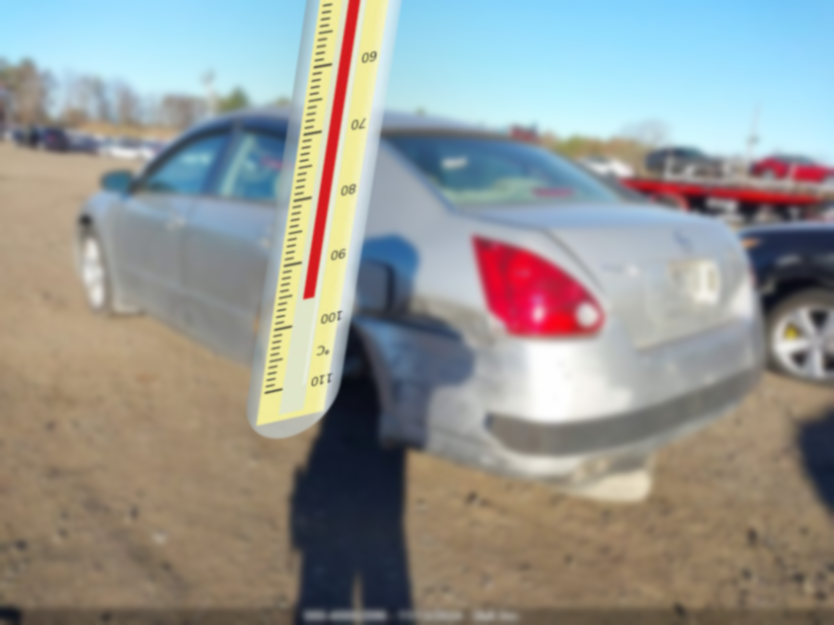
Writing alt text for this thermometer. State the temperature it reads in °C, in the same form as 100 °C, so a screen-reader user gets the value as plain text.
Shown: 96 °C
